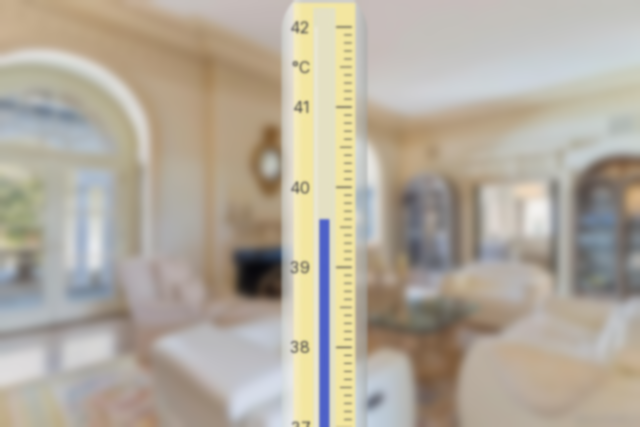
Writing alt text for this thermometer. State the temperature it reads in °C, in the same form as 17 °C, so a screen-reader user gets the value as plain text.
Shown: 39.6 °C
